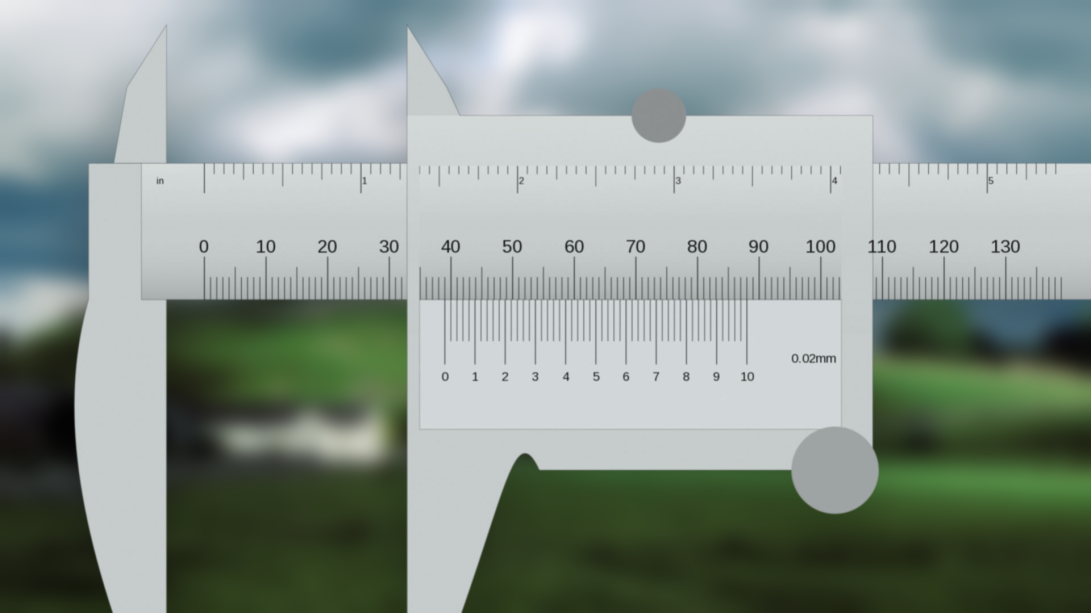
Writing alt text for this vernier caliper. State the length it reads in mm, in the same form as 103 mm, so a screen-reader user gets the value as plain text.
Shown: 39.0 mm
